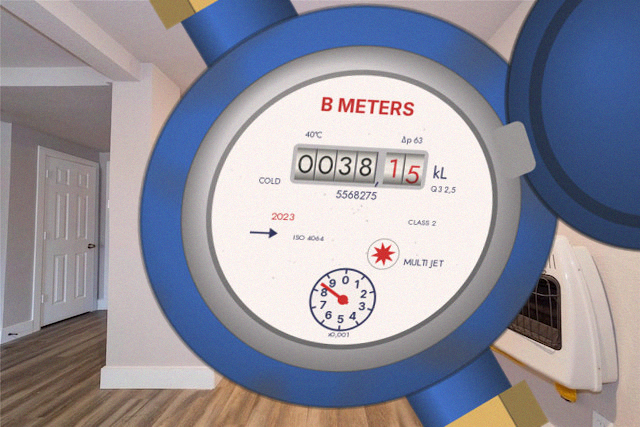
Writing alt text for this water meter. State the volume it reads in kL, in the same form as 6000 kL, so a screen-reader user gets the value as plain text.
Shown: 38.148 kL
